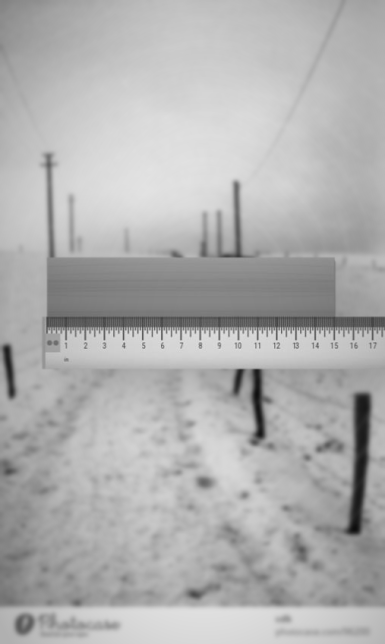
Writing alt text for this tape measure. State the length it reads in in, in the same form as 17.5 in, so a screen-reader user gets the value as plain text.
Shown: 15 in
